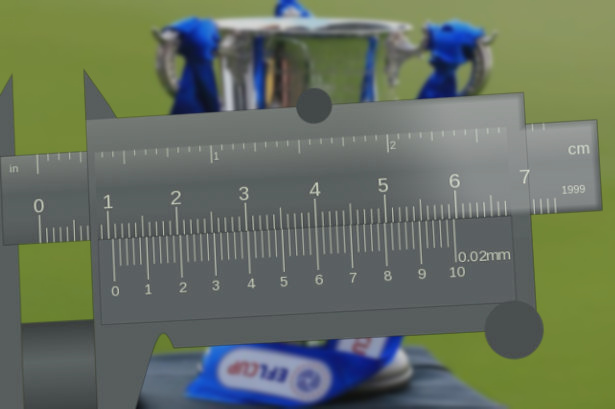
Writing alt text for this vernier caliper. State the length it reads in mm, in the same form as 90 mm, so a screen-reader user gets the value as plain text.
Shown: 10.6 mm
